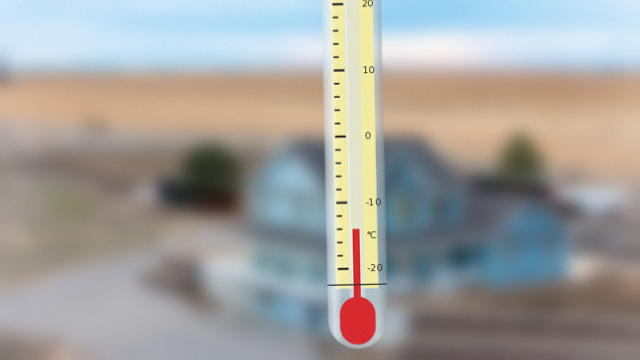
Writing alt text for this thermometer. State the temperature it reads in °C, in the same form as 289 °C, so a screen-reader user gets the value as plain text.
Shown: -14 °C
